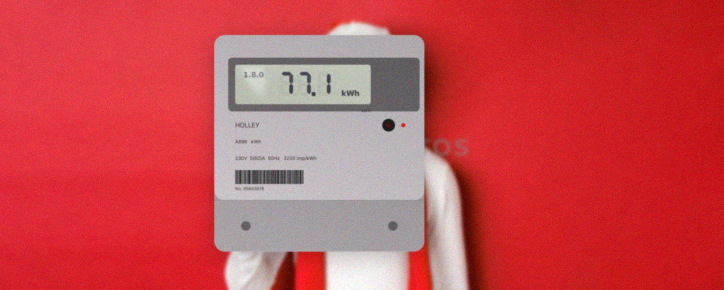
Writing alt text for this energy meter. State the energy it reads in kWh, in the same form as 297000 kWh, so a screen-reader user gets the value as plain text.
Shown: 77.1 kWh
